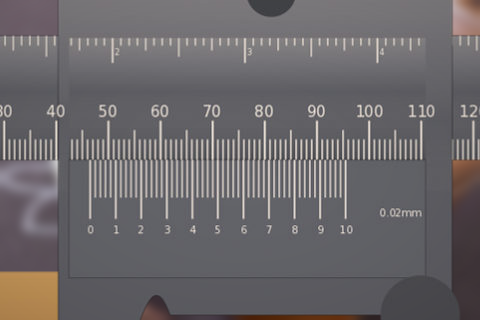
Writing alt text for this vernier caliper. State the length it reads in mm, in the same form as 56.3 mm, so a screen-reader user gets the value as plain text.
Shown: 46.5 mm
